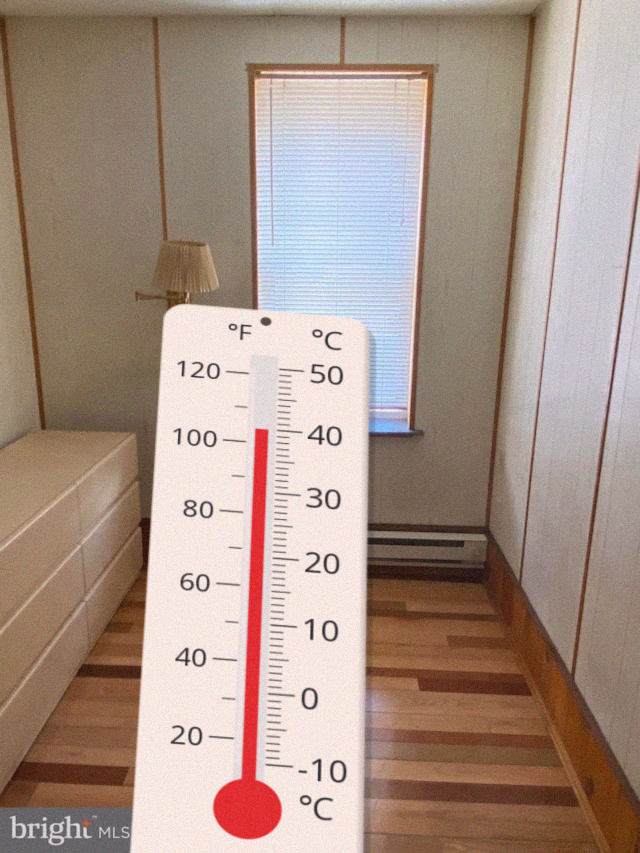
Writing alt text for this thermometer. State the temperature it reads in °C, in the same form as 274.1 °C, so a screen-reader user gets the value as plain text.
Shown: 40 °C
